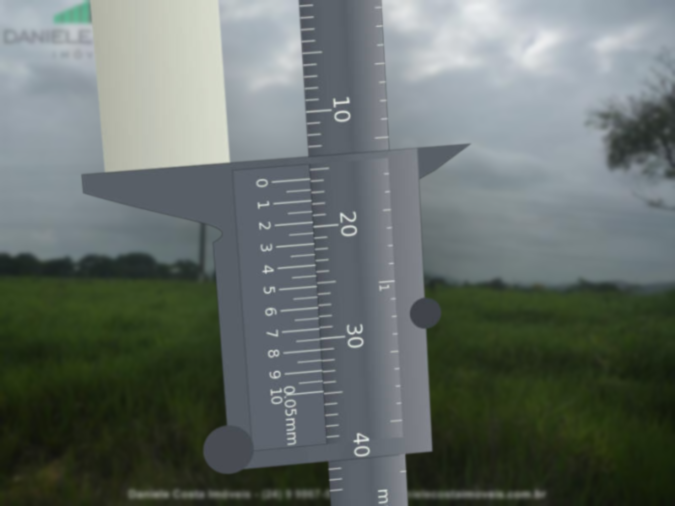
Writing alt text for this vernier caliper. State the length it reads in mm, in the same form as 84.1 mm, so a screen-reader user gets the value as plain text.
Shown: 15.8 mm
